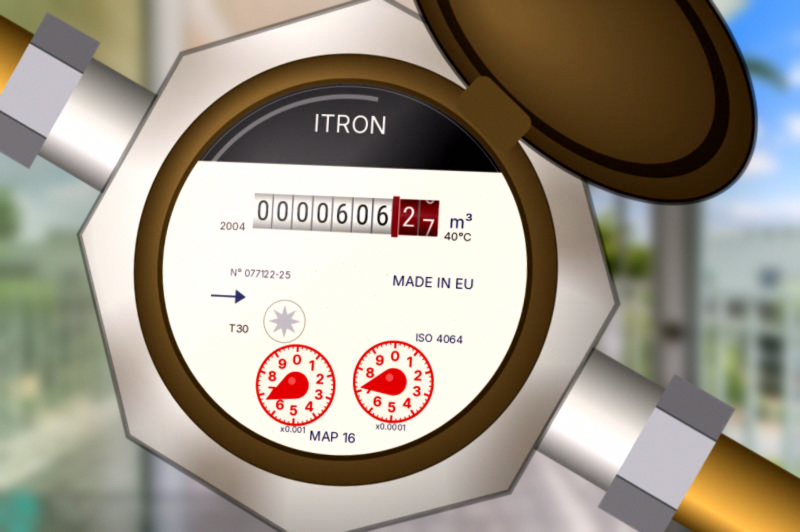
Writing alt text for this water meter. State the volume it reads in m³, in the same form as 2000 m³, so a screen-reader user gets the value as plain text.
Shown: 606.2667 m³
